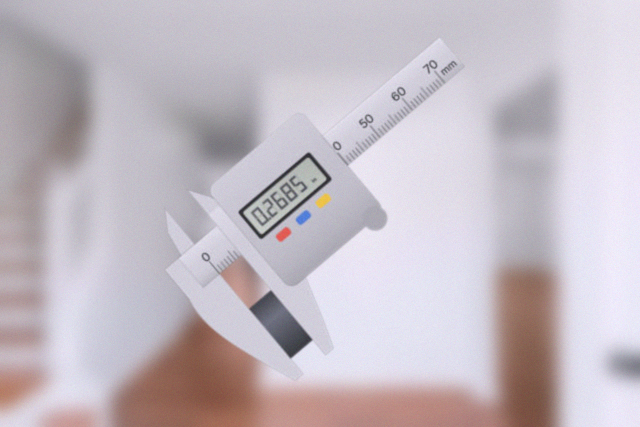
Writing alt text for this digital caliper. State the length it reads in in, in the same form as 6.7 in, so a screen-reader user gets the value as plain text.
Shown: 0.2685 in
